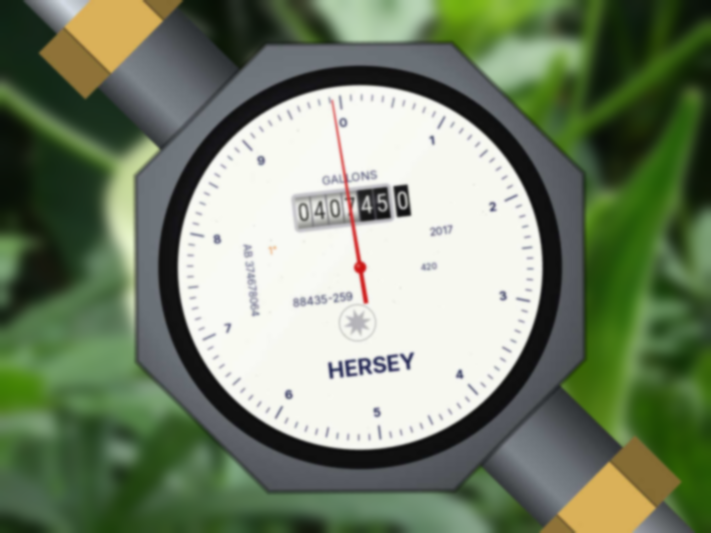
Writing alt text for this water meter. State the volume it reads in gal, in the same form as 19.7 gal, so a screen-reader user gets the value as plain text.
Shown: 407449.9 gal
